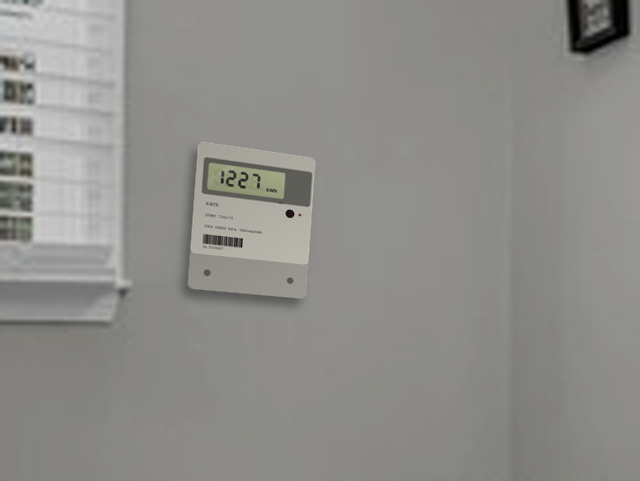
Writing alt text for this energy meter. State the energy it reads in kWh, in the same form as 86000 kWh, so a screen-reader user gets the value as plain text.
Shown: 1227 kWh
